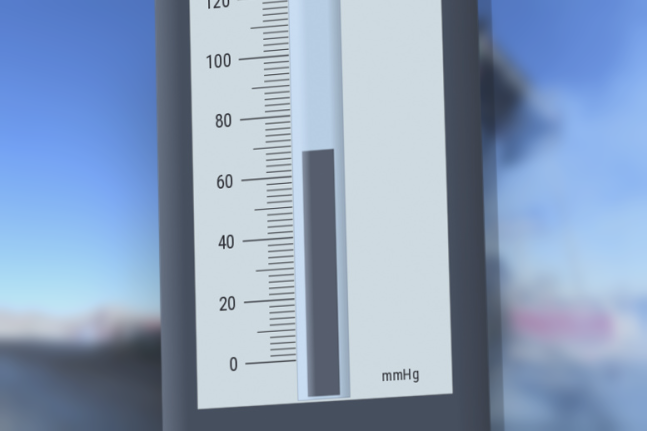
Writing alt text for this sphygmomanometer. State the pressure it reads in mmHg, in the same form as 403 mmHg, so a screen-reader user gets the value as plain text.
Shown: 68 mmHg
